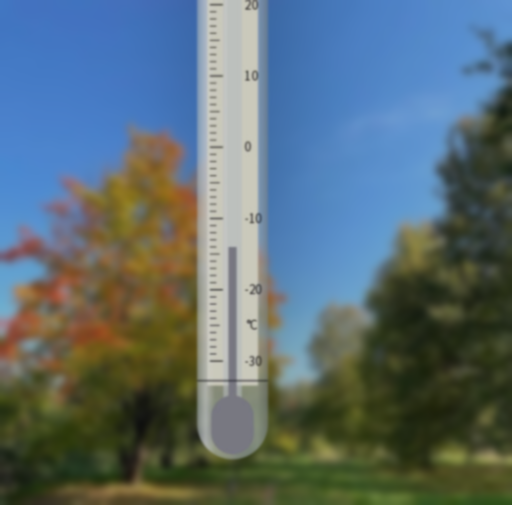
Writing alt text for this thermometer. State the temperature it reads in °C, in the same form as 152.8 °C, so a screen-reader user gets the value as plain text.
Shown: -14 °C
